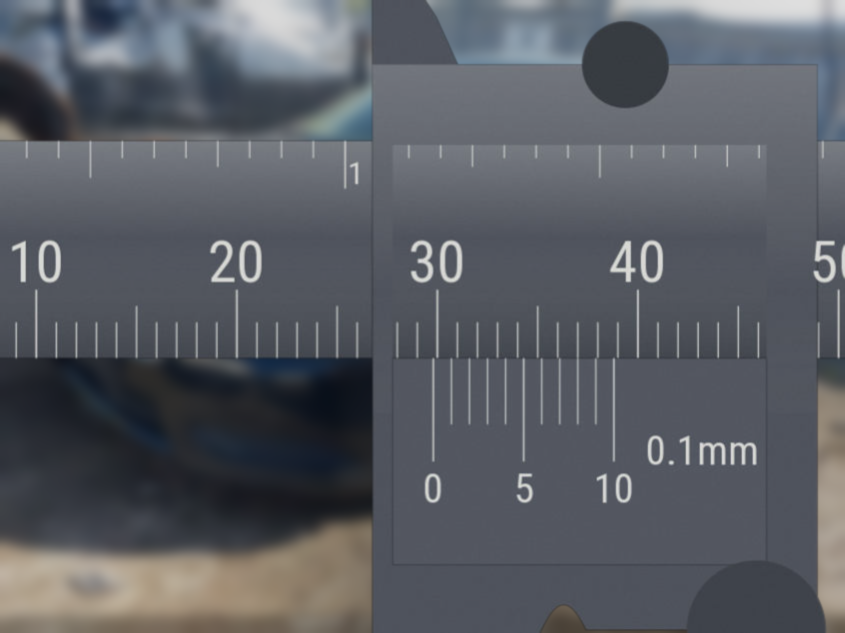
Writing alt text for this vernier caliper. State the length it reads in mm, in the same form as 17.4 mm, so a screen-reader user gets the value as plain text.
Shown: 29.8 mm
